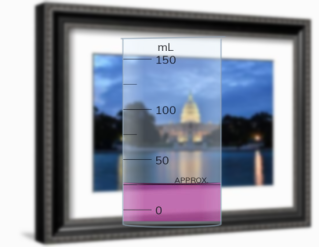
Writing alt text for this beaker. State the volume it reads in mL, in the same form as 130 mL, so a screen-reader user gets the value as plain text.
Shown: 25 mL
